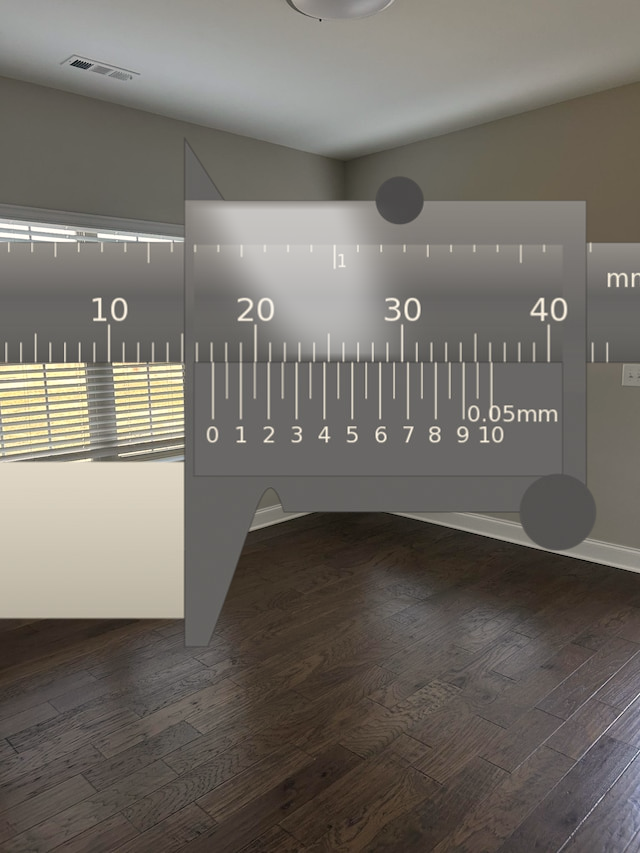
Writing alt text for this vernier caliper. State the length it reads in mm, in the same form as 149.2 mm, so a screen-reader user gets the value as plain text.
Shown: 17.1 mm
